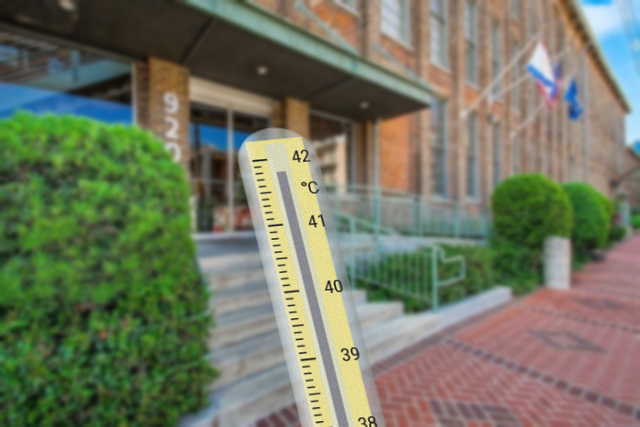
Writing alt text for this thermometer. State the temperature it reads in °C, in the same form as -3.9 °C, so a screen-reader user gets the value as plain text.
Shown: 41.8 °C
